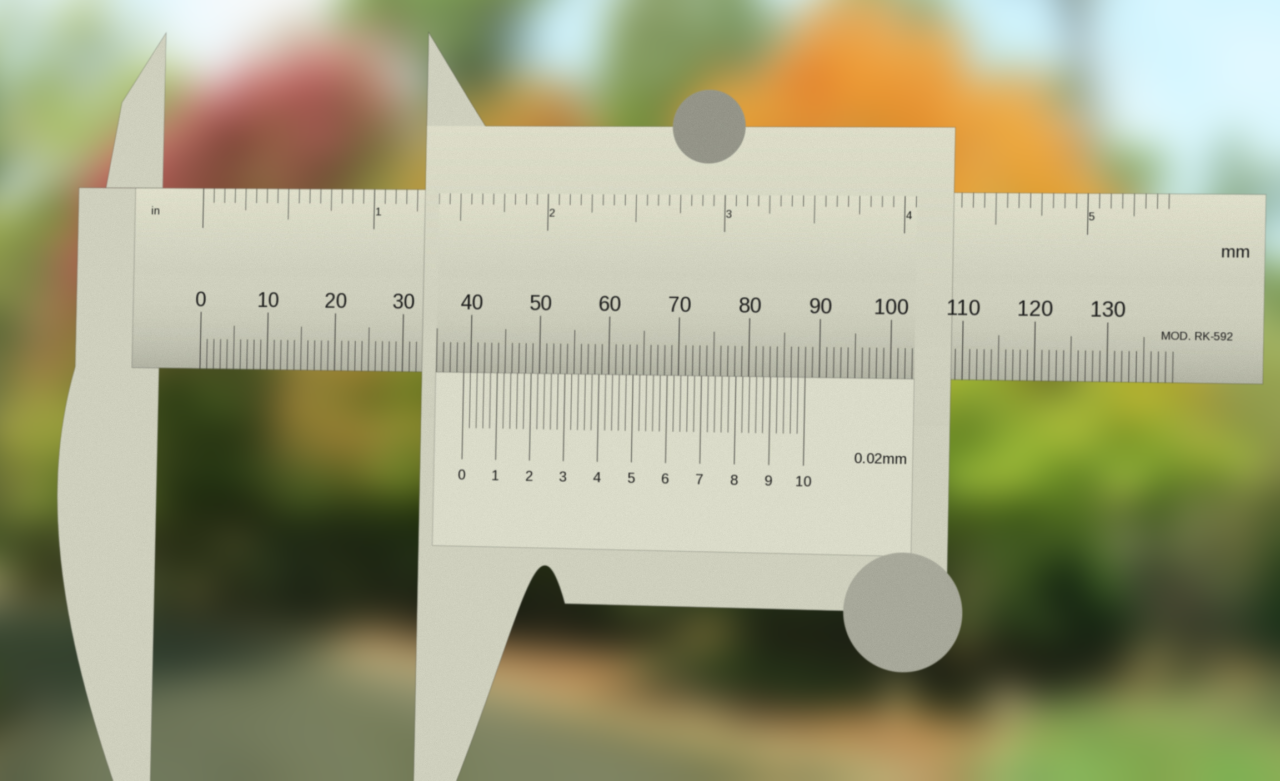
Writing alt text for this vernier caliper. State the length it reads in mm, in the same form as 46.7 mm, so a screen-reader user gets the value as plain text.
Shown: 39.0 mm
